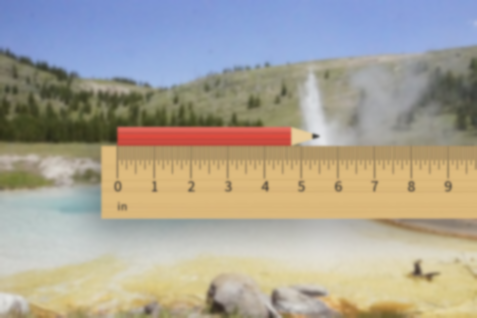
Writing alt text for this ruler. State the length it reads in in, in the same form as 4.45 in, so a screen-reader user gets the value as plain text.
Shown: 5.5 in
